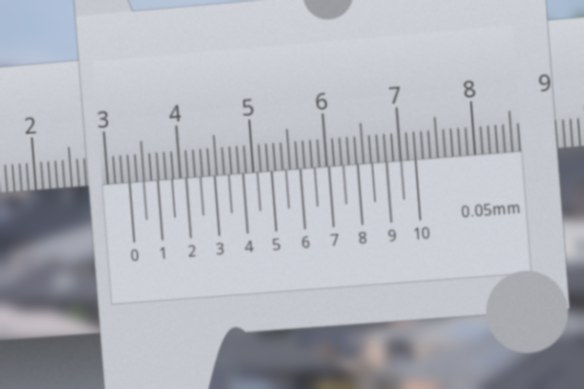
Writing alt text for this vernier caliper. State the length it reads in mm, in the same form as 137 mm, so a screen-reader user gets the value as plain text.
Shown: 33.0 mm
